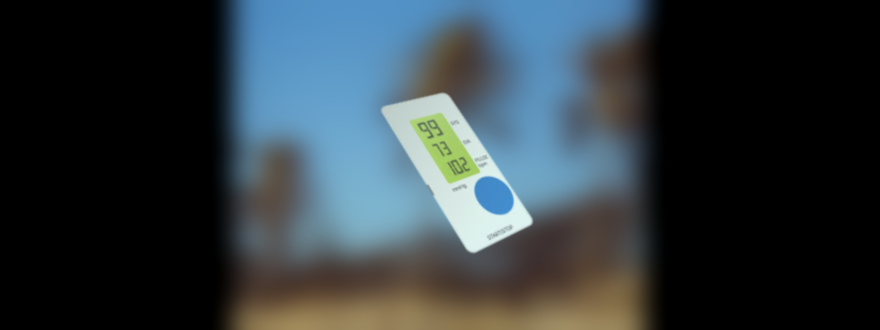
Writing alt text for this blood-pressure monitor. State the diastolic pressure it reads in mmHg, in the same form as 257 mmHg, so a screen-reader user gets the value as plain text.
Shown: 73 mmHg
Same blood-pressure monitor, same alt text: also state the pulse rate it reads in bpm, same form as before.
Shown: 102 bpm
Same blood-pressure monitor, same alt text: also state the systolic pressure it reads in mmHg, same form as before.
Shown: 99 mmHg
